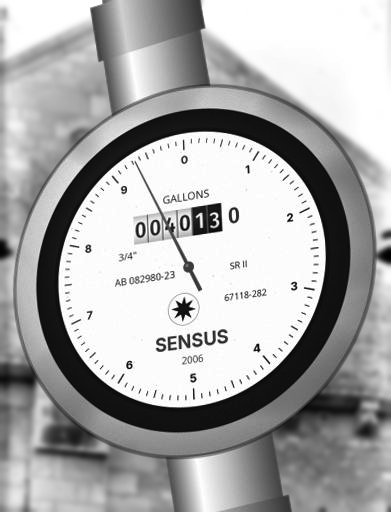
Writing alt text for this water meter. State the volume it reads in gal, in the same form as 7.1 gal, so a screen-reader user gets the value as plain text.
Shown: 40129.3 gal
